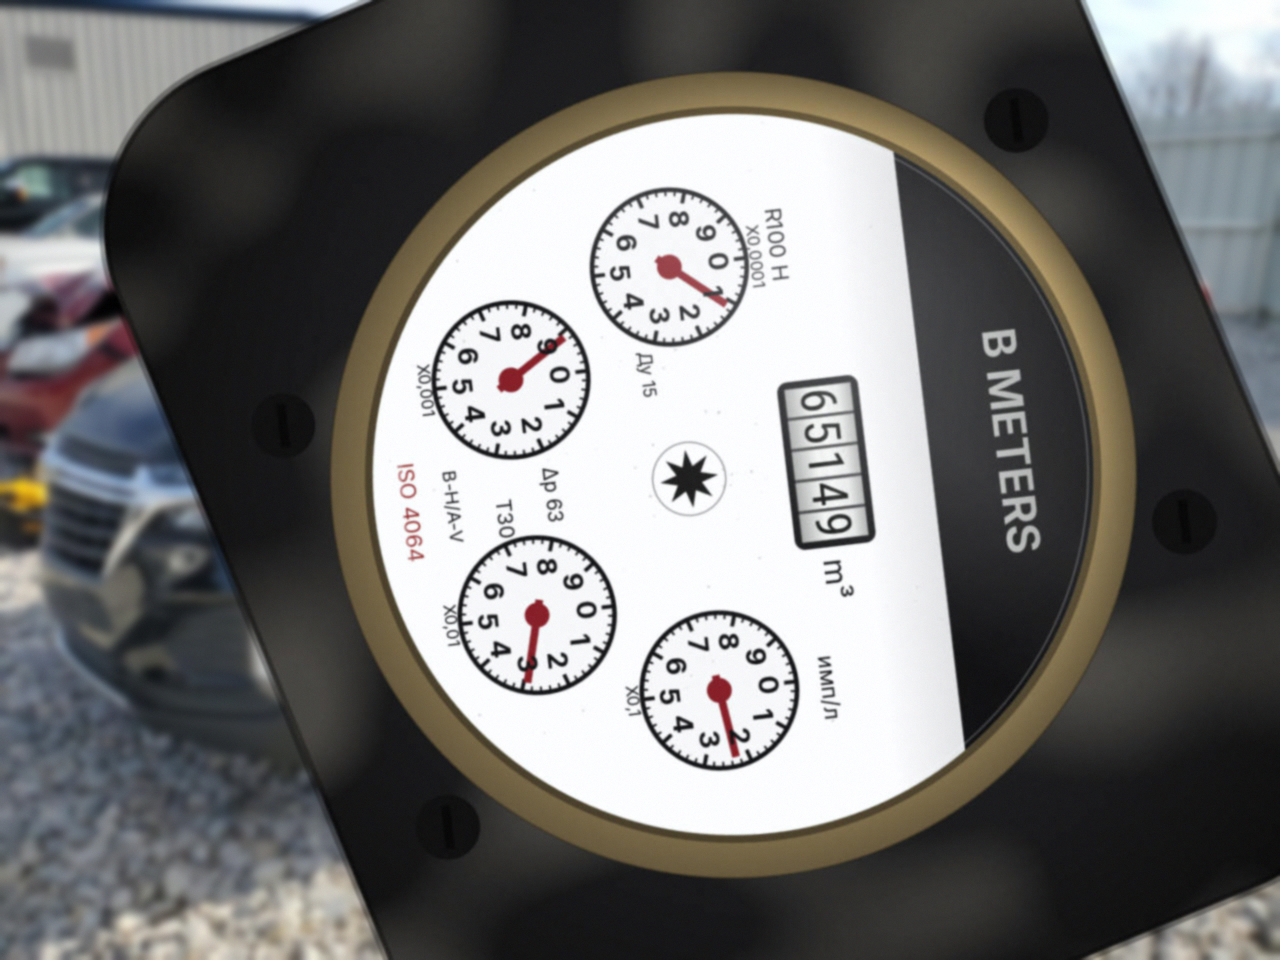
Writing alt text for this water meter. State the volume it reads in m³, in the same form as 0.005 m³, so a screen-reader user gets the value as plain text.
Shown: 65149.2291 m³
